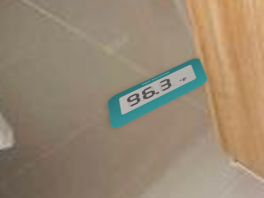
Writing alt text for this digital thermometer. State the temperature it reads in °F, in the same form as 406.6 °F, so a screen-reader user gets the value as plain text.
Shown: 96.3 °F
